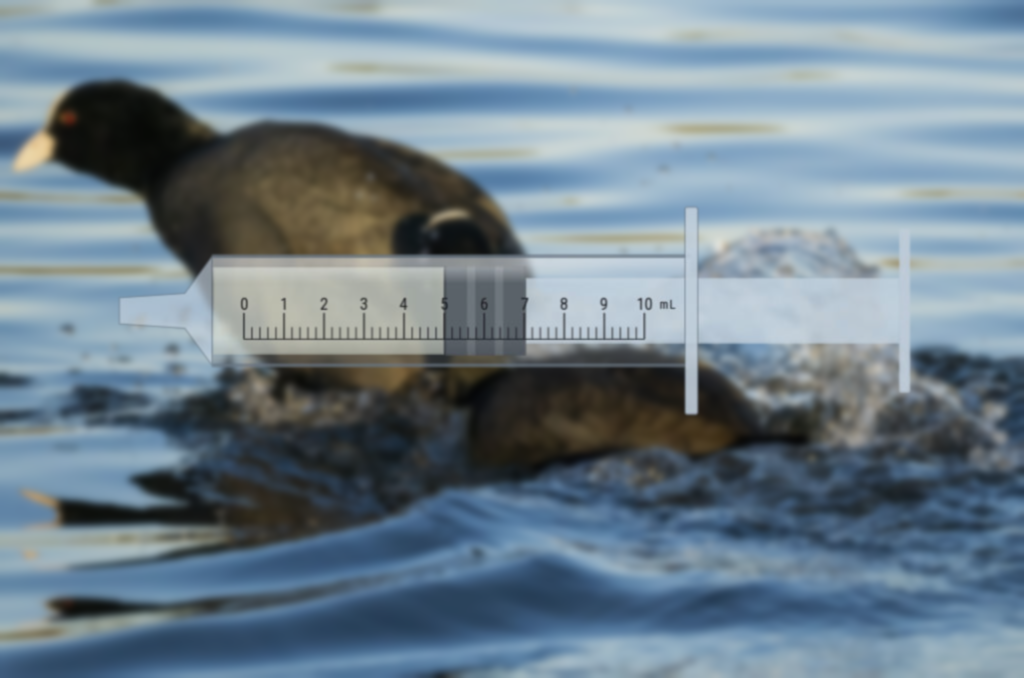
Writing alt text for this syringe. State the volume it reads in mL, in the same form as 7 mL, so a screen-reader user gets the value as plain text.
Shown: 5 mL
